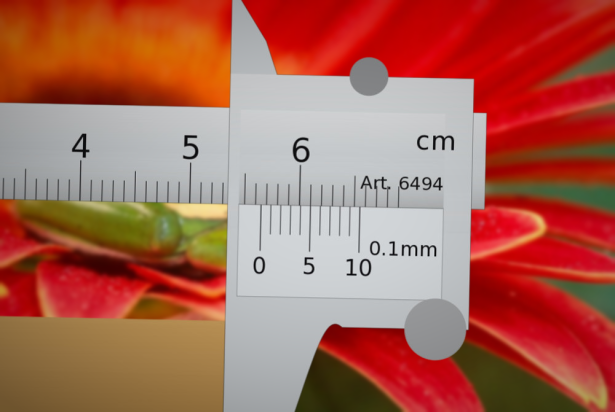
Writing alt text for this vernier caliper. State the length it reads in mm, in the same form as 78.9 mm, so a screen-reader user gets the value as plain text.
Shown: 56.5 mm
